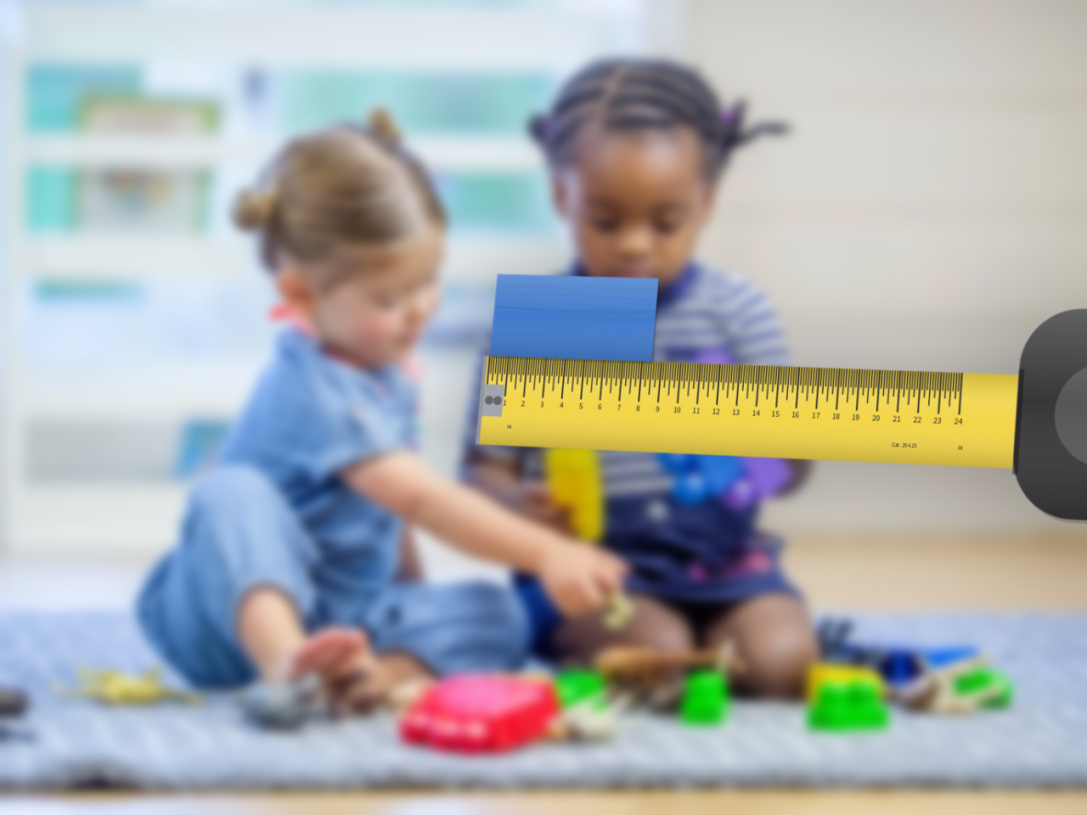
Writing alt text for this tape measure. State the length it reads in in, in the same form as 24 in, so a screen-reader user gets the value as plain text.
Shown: 8.5 in
